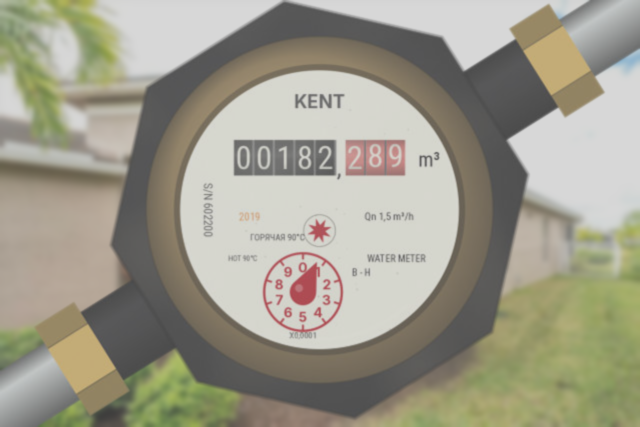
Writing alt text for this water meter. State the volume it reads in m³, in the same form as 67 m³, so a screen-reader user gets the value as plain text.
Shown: 182.2890 m³
